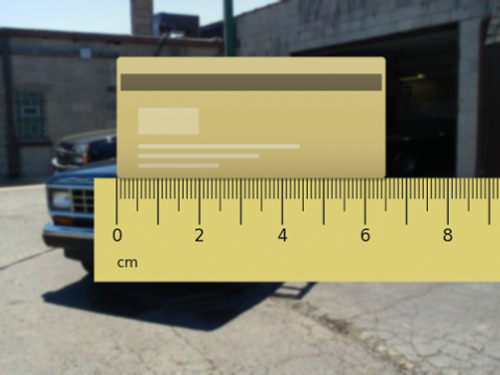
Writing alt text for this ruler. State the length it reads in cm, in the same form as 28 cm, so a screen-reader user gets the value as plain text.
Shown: 6.5 cm
